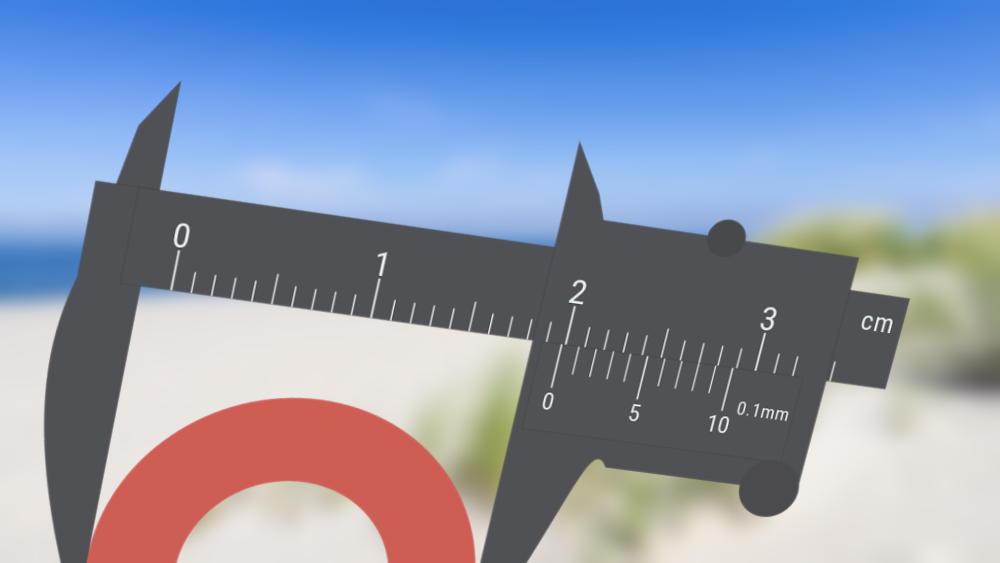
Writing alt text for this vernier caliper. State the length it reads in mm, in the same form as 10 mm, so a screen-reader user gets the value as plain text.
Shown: 19.8 mm
